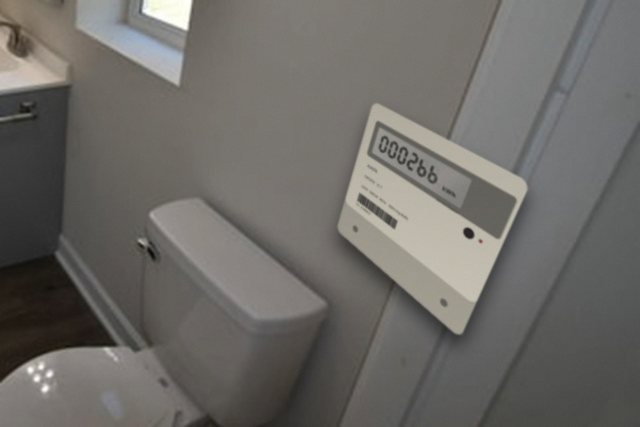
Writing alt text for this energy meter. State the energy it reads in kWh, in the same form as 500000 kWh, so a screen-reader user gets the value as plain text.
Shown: 266 kWh
